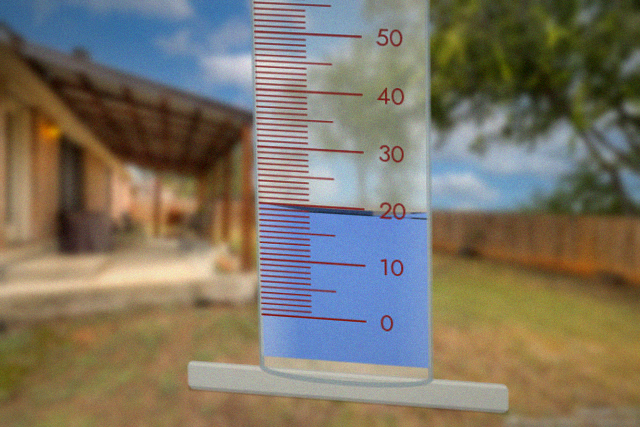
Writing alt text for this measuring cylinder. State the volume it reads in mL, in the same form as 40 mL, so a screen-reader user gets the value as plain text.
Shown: 19 mL
